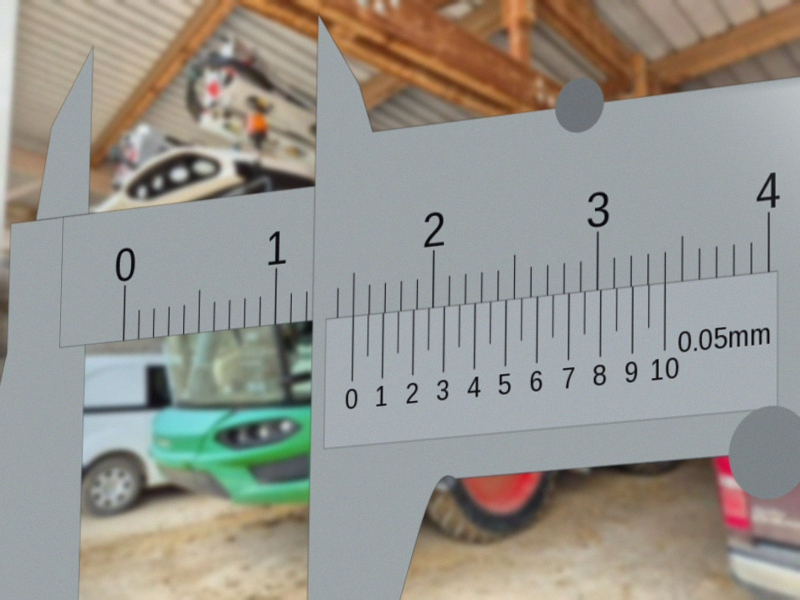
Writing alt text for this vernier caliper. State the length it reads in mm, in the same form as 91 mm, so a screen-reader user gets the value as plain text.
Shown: 15.0 mm
